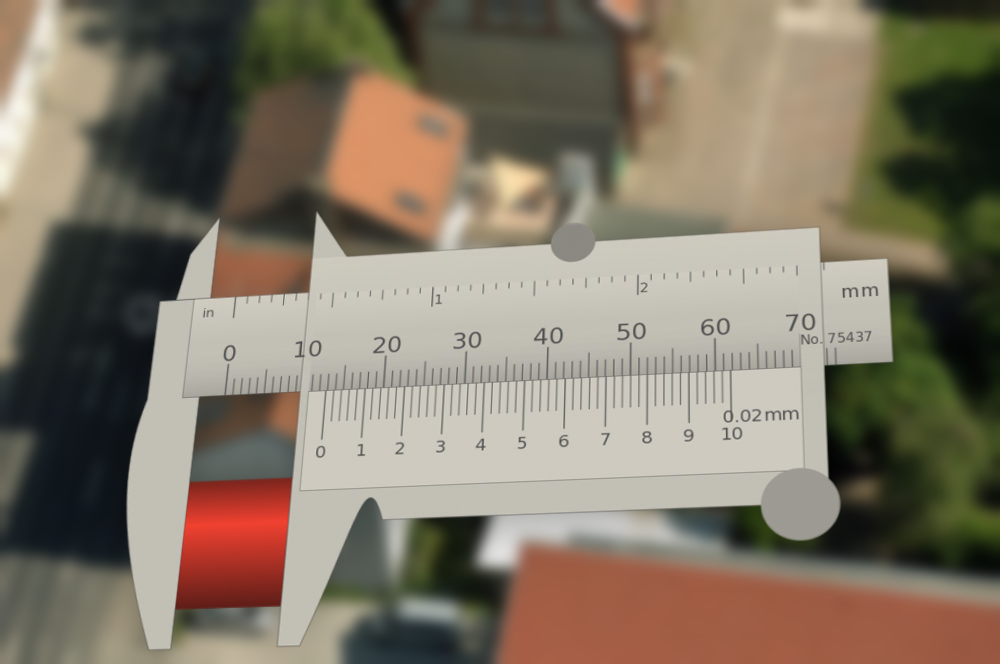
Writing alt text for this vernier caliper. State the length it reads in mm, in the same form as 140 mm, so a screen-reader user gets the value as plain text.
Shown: 12.8 mm
